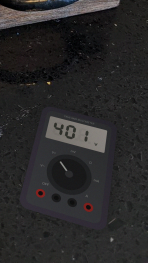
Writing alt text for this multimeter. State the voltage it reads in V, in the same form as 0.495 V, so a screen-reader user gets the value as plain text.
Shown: 401 V
